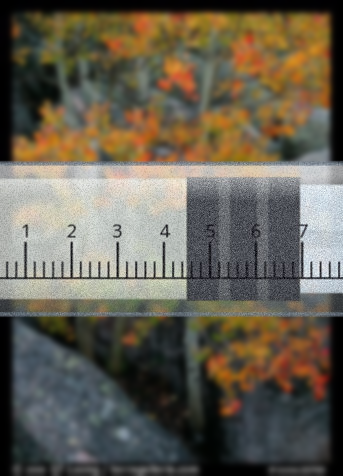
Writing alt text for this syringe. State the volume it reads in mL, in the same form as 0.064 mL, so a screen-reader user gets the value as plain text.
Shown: 4.5 mL
